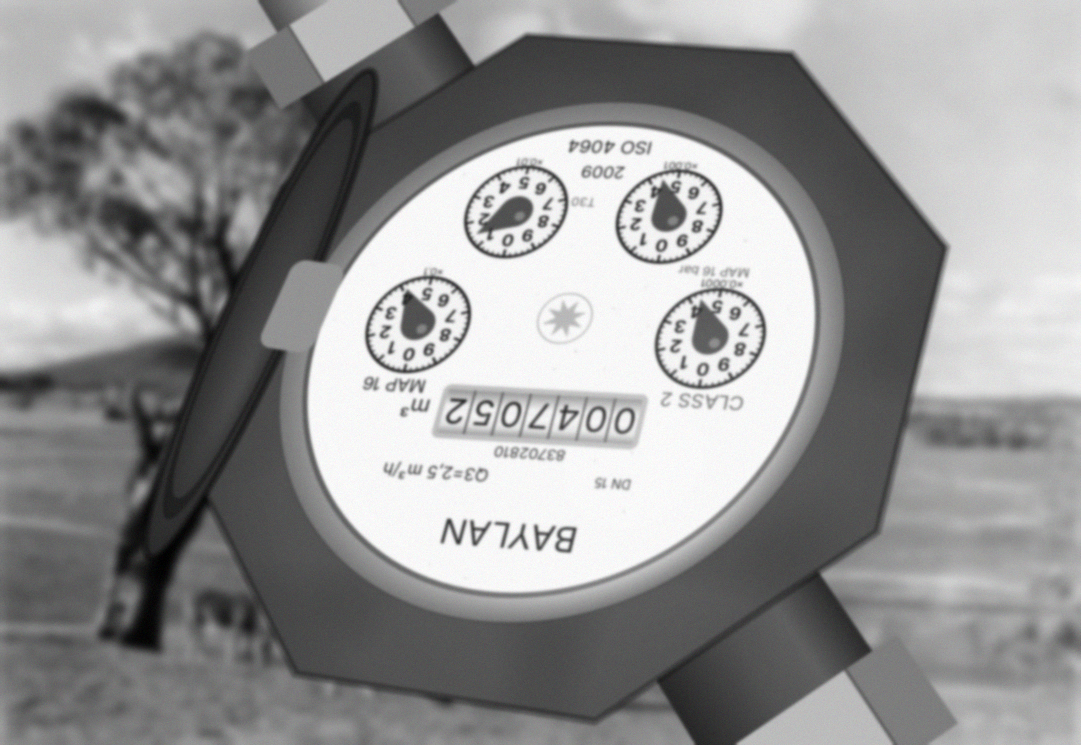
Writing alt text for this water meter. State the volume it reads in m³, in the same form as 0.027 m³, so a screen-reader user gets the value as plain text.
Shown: 47052.4144 m³
